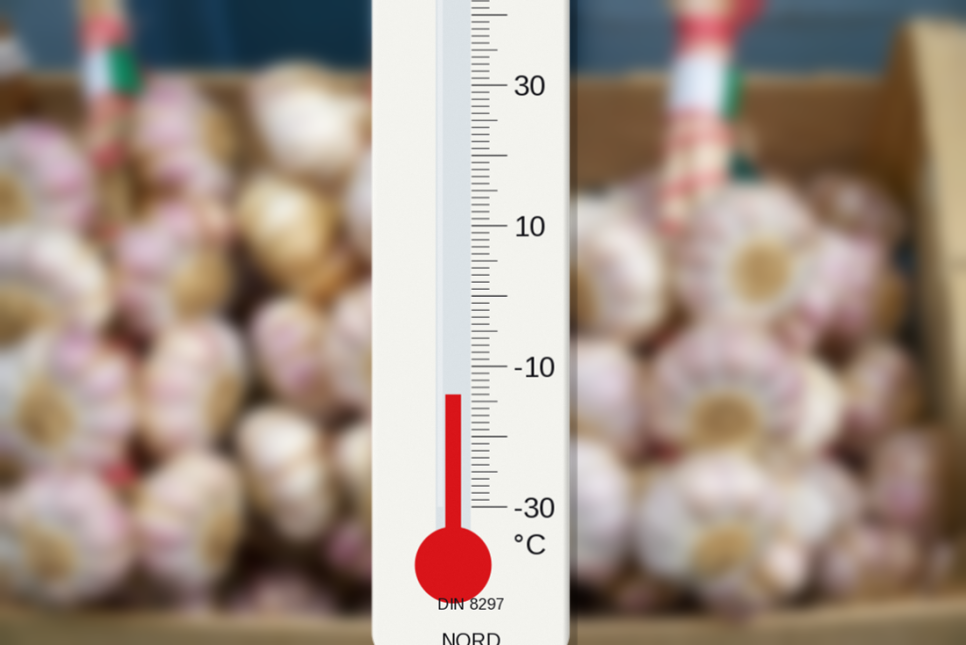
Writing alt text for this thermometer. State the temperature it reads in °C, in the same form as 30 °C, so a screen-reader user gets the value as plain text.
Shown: -14 °C
